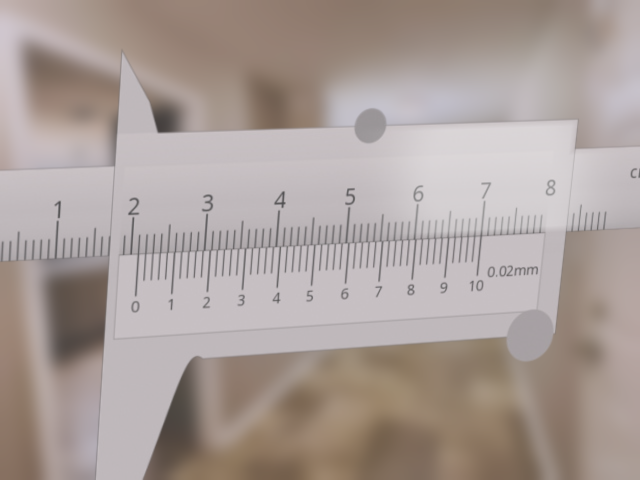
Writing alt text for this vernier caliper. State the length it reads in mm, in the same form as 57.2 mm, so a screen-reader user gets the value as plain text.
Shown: 21.0 mm
